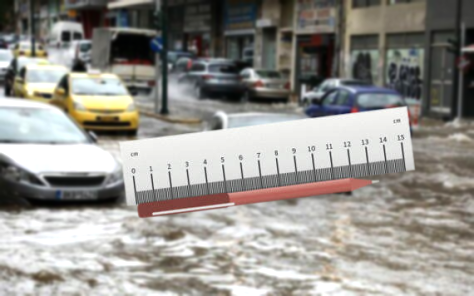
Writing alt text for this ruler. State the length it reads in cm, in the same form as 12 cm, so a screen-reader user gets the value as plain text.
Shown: 13.5 cm
